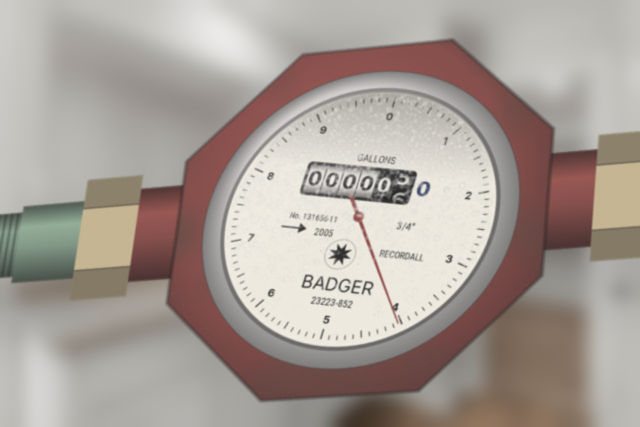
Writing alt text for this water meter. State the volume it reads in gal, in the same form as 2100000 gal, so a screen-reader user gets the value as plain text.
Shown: 54.0 gal
